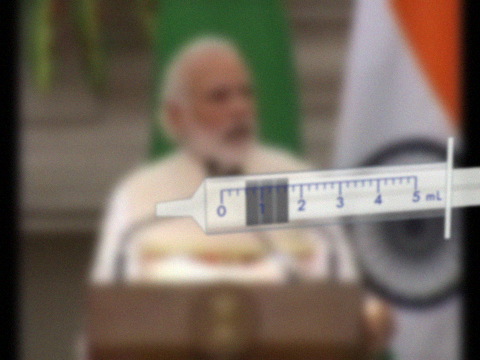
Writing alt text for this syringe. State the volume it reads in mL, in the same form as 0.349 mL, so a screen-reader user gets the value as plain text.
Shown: 0.6 mL
